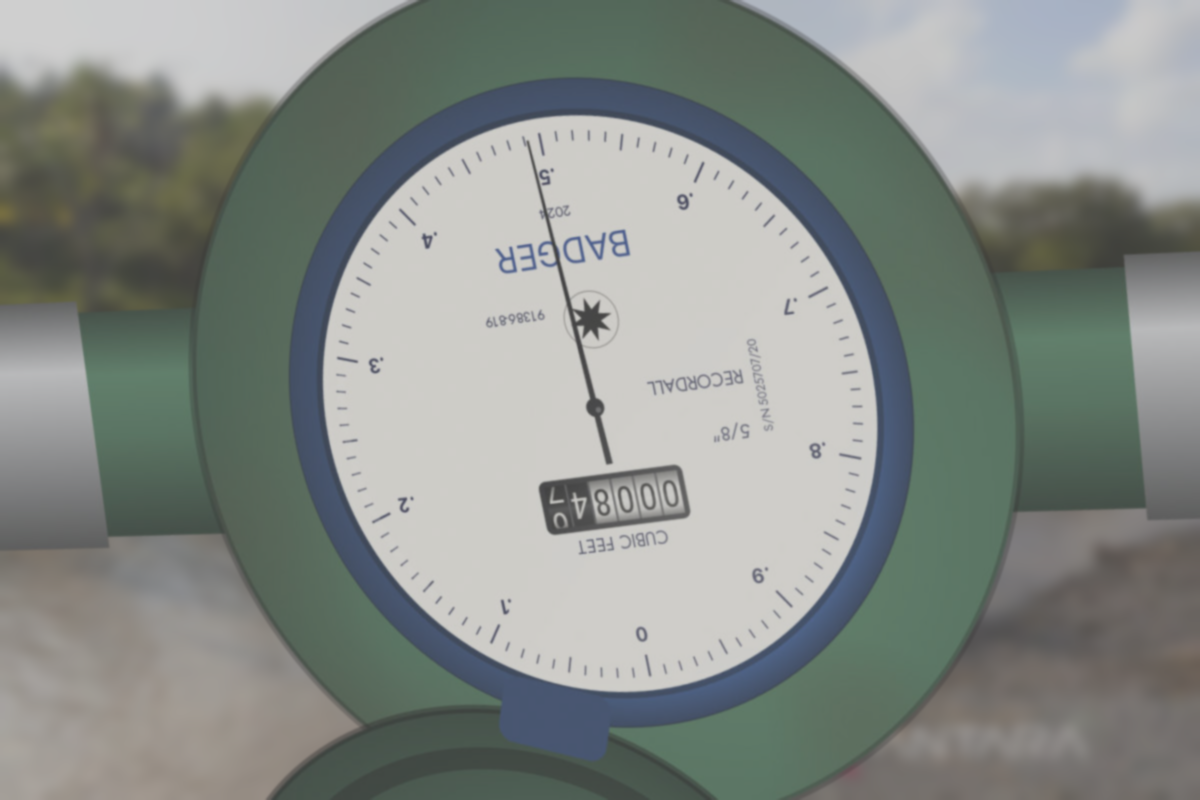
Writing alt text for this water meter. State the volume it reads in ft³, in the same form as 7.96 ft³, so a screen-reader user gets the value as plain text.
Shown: 846.49 ft³
